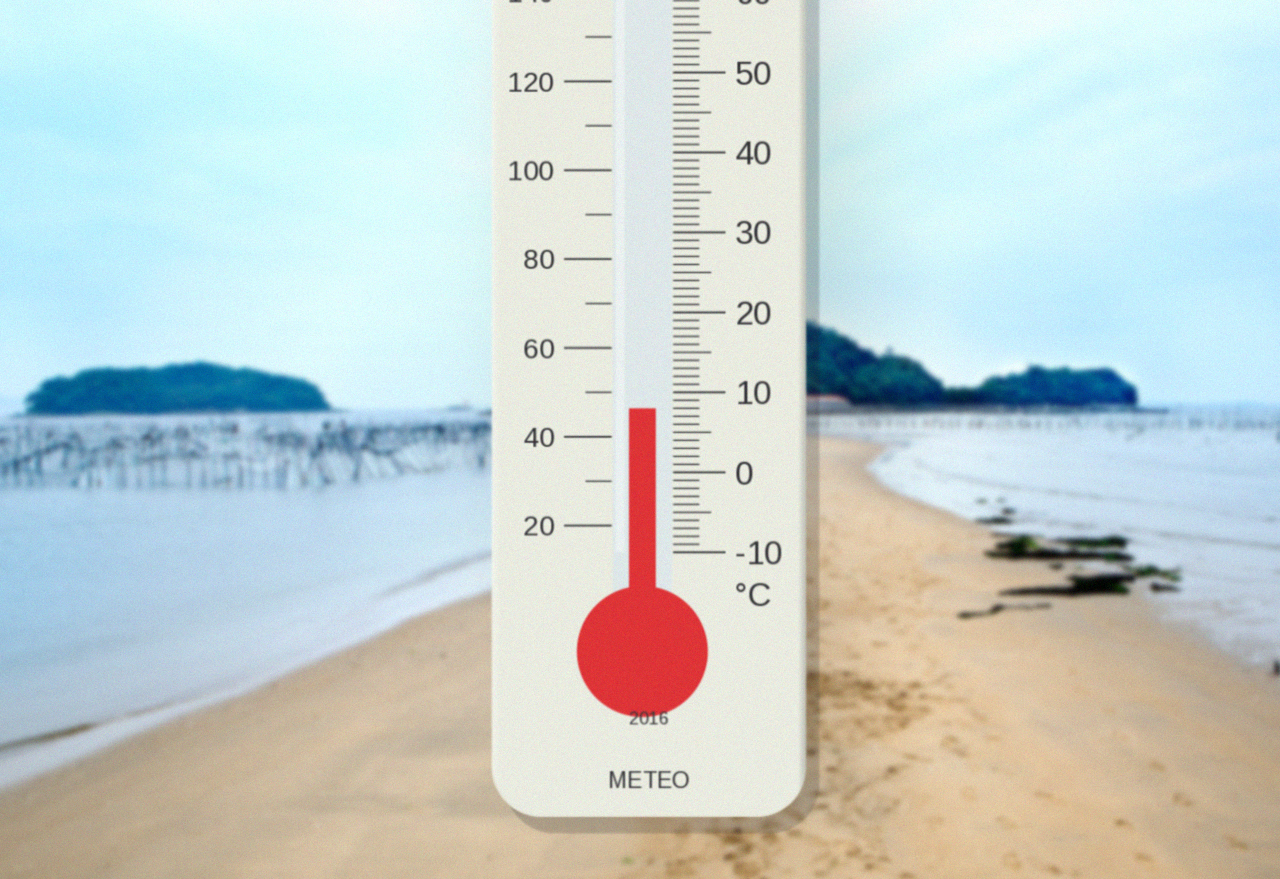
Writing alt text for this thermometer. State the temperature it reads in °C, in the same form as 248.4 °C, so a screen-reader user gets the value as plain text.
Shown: 8 °C
